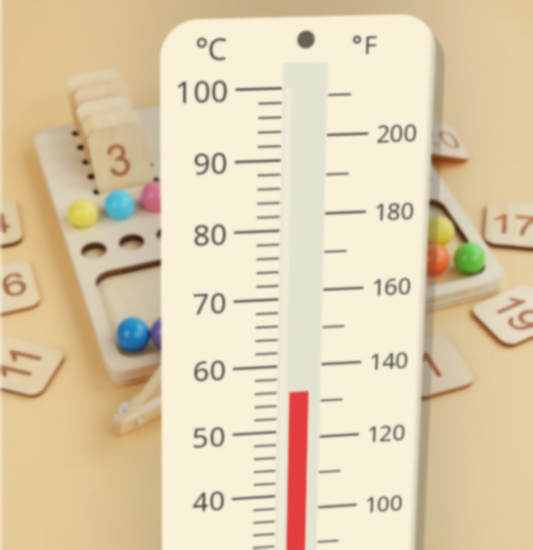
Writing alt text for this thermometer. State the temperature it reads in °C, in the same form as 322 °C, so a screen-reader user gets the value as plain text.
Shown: 56 °C
